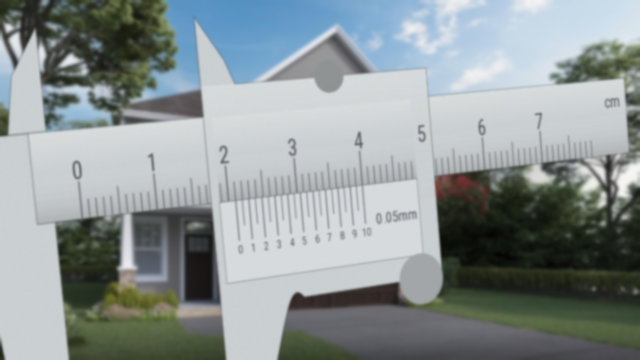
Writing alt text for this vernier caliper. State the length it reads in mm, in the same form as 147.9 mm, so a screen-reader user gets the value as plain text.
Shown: 21.0 mm
